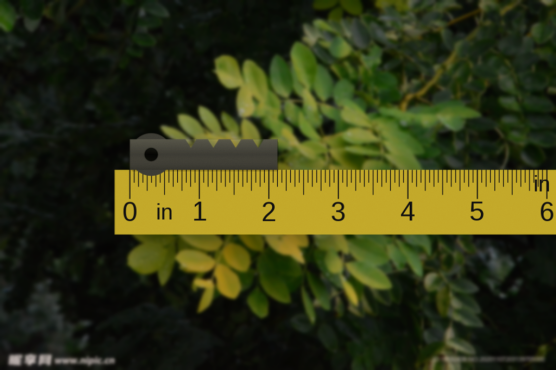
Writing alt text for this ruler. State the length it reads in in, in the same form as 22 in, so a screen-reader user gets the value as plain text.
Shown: 2.125 in
